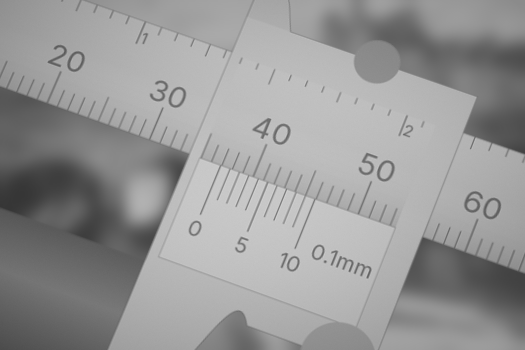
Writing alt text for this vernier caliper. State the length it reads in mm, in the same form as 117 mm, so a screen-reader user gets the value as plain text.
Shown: 36.9 mm
